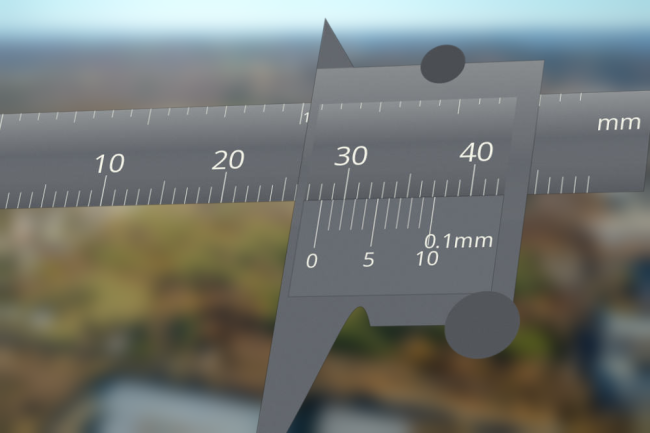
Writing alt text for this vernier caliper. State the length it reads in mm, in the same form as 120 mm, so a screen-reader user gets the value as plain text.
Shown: 28.2 mm
